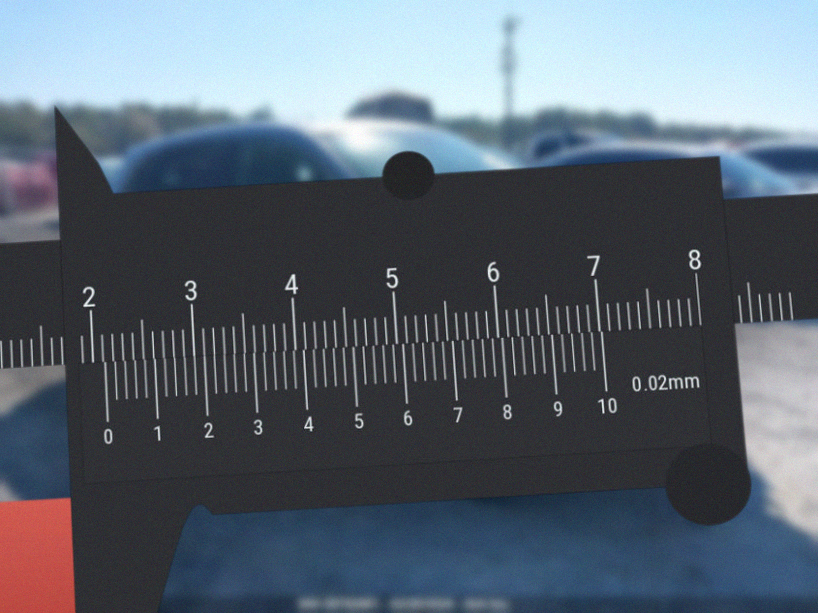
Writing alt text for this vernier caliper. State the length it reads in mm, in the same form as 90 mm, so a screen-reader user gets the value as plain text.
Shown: 21.2 mm
